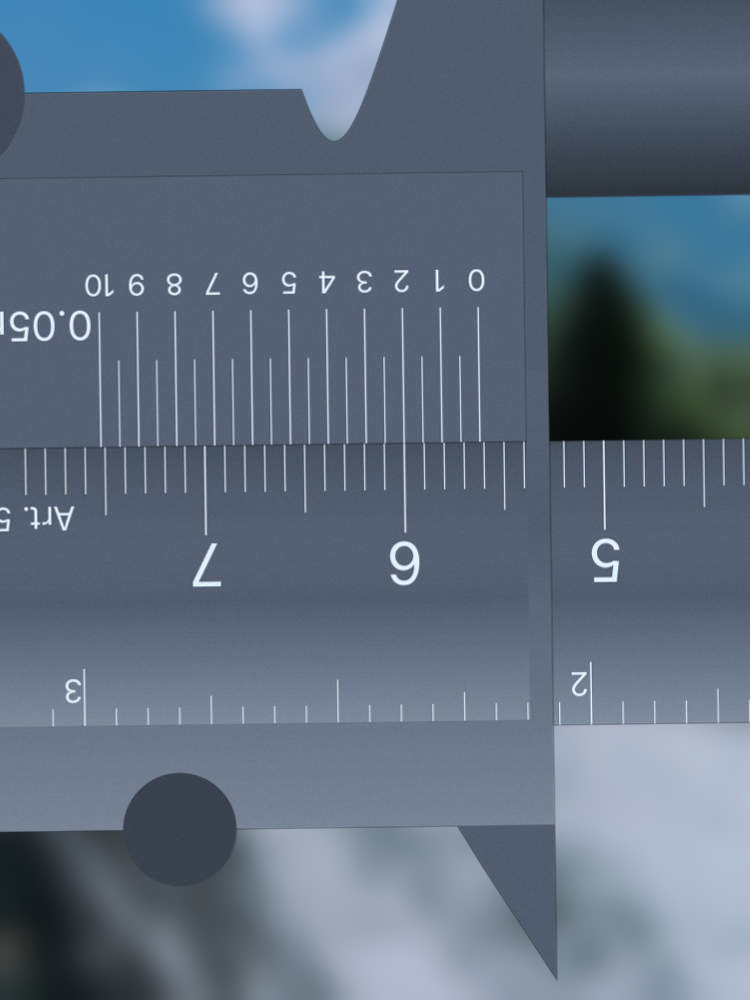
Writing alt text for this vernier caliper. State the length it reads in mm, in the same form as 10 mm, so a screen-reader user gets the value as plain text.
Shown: 56.2 mm
